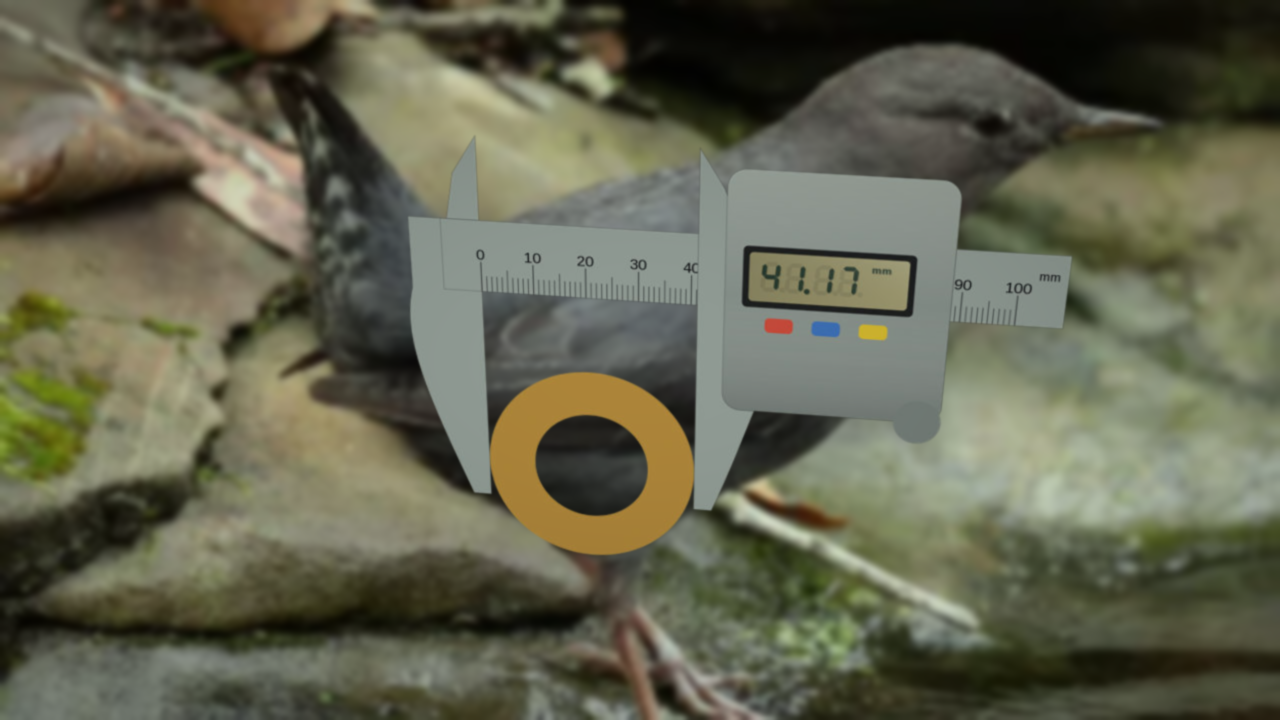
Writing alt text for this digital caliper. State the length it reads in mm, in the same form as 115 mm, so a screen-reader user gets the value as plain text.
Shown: 41.17 mm
